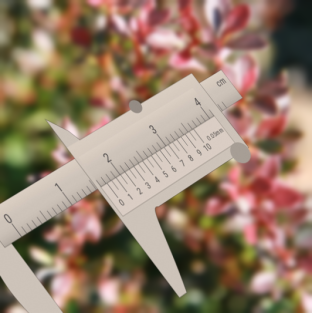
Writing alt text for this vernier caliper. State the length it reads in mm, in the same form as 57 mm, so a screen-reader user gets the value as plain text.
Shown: 17.2 mm
